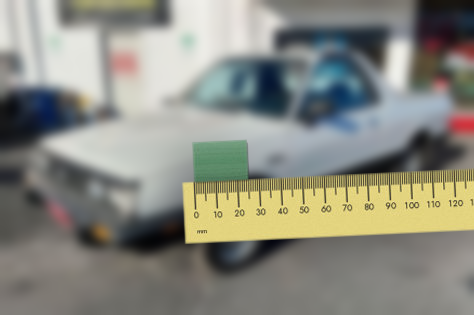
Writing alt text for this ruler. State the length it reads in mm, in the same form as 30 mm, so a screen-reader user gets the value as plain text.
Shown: 25 mm
